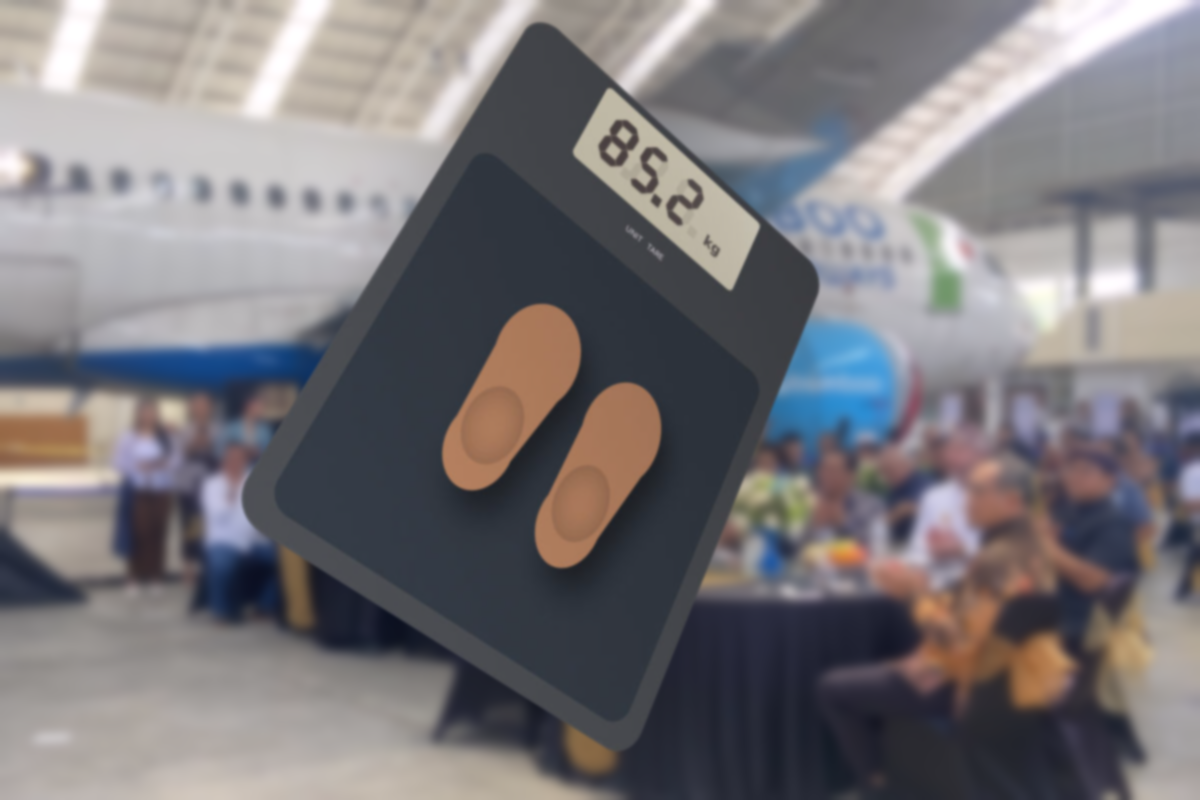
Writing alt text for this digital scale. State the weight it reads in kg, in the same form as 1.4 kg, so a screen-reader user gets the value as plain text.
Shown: 85.2 kg
